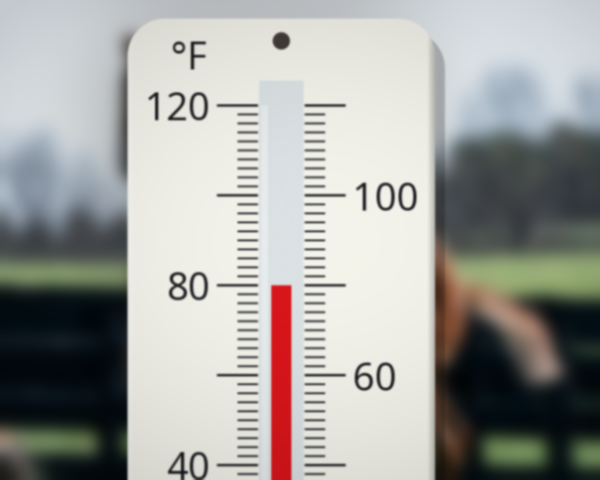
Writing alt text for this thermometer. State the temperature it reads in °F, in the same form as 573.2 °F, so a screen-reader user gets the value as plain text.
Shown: 80 °F
